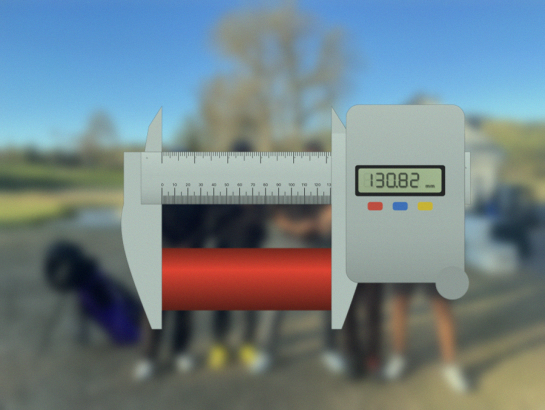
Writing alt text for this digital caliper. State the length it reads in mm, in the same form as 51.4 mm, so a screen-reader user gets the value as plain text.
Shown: 130.82 mm
